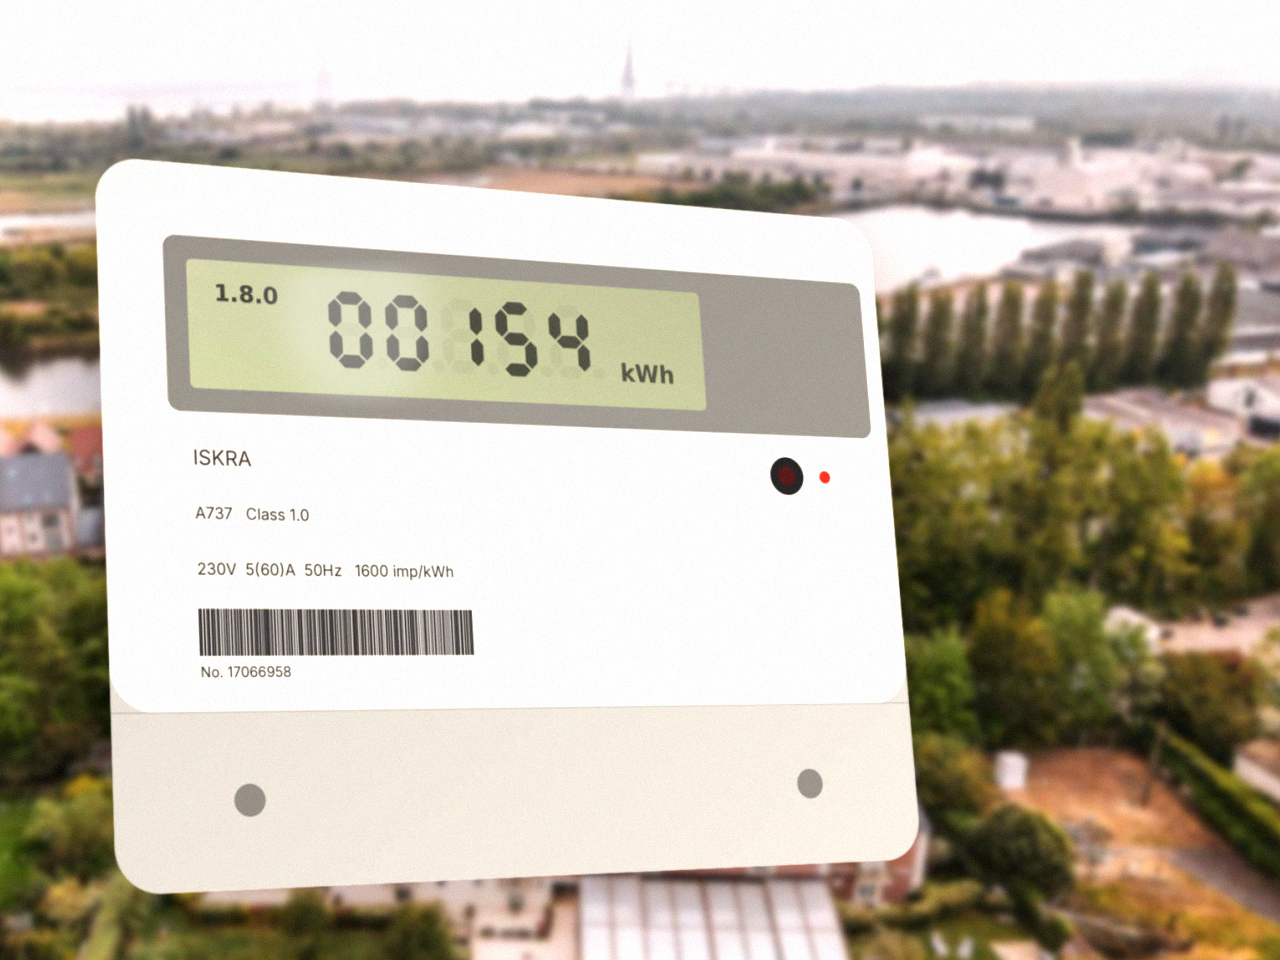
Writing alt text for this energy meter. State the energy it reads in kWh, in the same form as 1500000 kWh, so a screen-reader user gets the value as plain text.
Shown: 154 kWh
